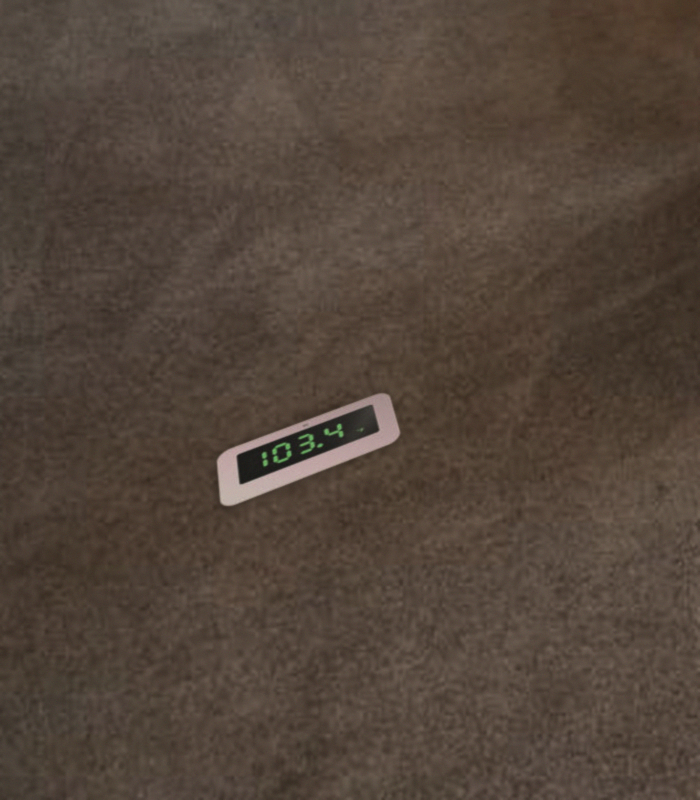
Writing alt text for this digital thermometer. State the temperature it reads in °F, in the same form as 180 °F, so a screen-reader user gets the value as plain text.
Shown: 103.4 °F
